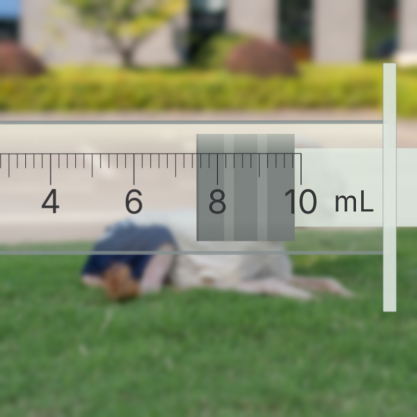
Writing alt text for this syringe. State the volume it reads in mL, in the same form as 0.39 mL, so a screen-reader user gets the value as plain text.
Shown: 7.5 mL
